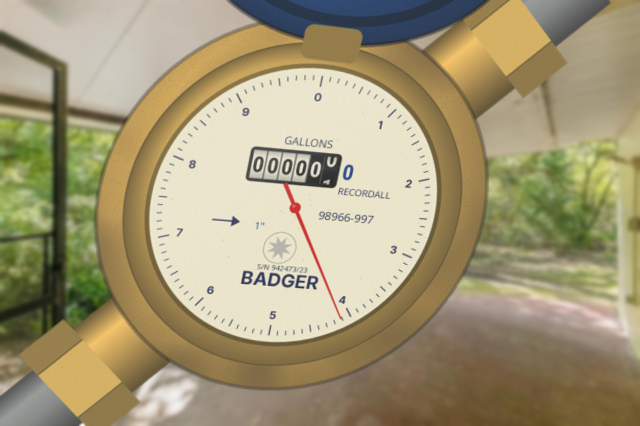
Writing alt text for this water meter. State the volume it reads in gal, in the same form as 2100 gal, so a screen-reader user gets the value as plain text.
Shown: 4.1 gal
